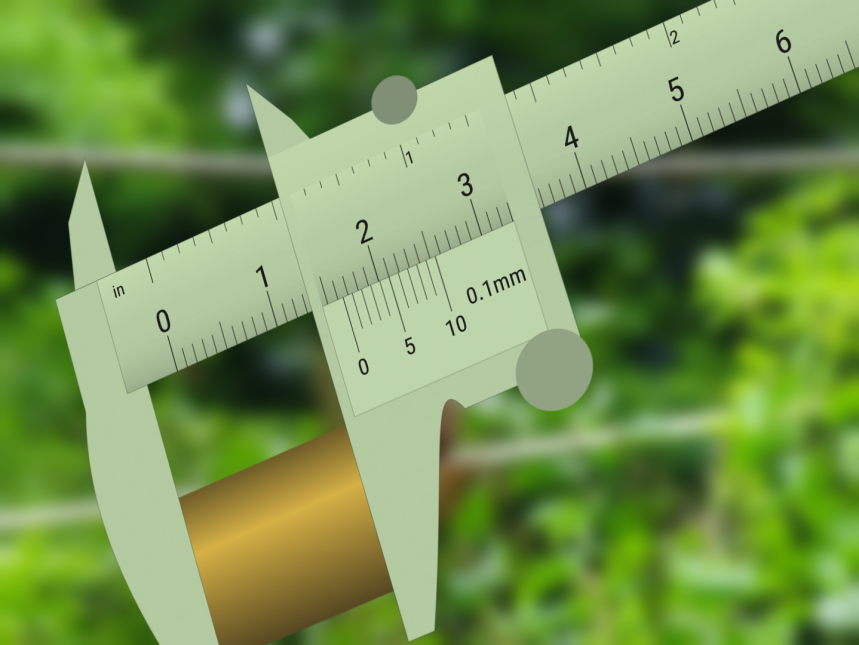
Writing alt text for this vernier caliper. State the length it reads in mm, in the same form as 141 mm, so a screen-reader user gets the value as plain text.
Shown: 16.5 mm
